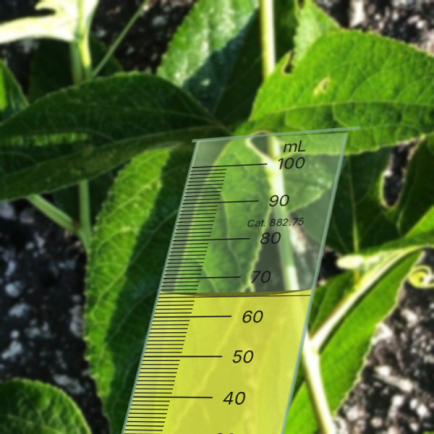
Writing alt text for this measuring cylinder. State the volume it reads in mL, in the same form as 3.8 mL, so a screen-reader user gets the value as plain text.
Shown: 65 mL
